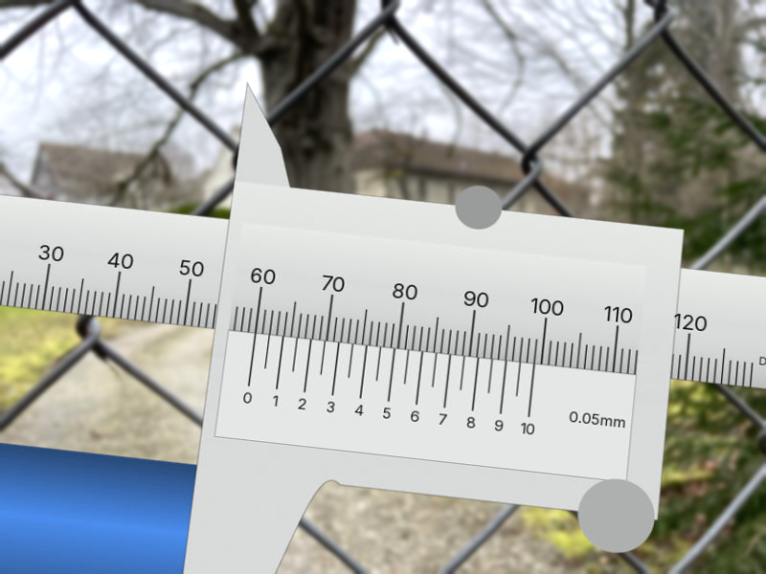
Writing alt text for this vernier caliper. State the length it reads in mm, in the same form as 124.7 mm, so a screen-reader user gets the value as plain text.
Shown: 60.0 mm
